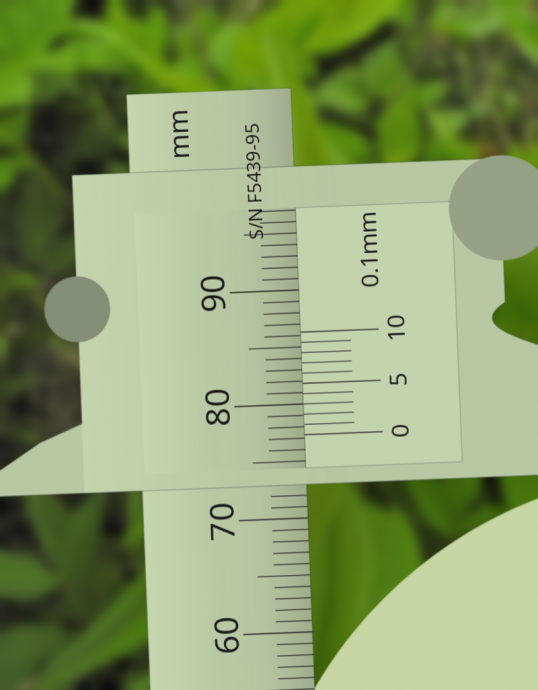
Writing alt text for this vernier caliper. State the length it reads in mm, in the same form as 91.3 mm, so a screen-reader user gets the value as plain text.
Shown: 77.3 mm
